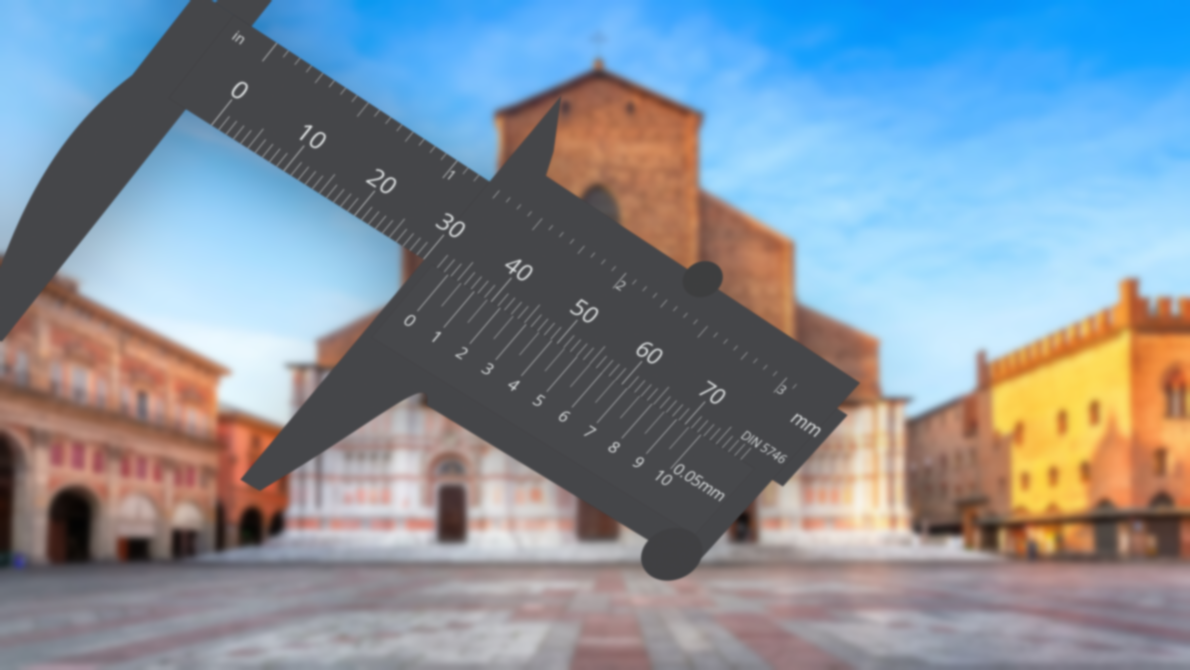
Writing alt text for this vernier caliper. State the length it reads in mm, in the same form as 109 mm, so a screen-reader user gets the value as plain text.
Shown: 33.6 mm
